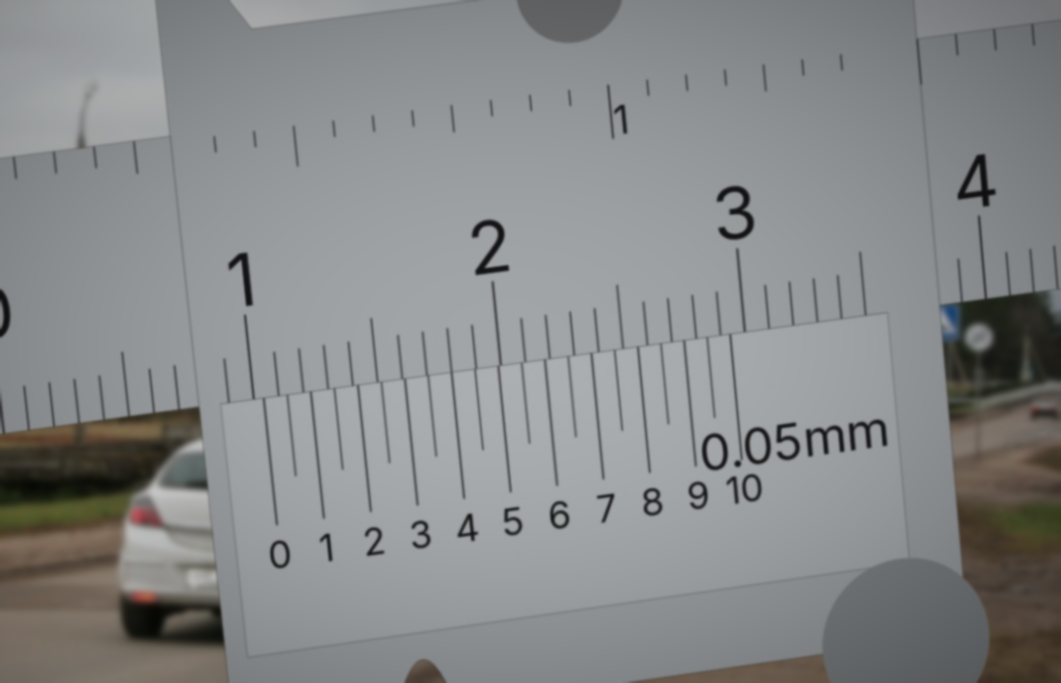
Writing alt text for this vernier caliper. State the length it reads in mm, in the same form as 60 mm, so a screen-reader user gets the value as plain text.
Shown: 10.4 mm
